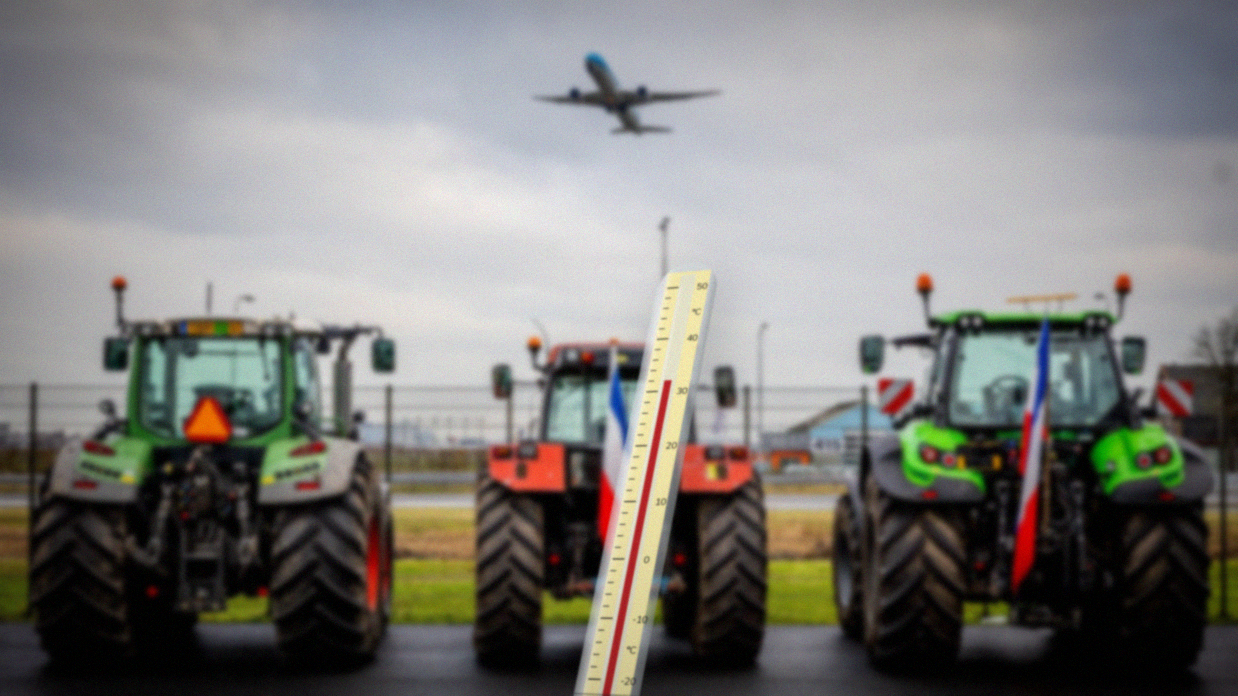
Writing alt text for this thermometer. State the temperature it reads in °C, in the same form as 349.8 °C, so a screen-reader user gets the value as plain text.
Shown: 32 °C
